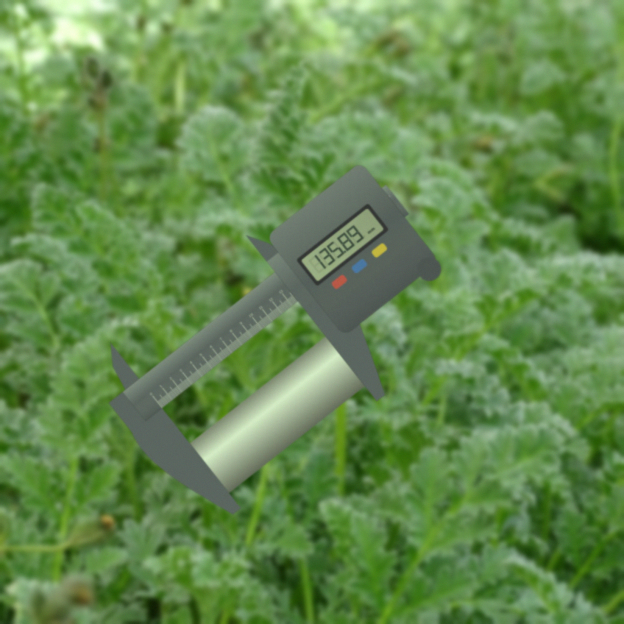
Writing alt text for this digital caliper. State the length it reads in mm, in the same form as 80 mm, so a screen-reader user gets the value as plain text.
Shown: 135.89 mm
